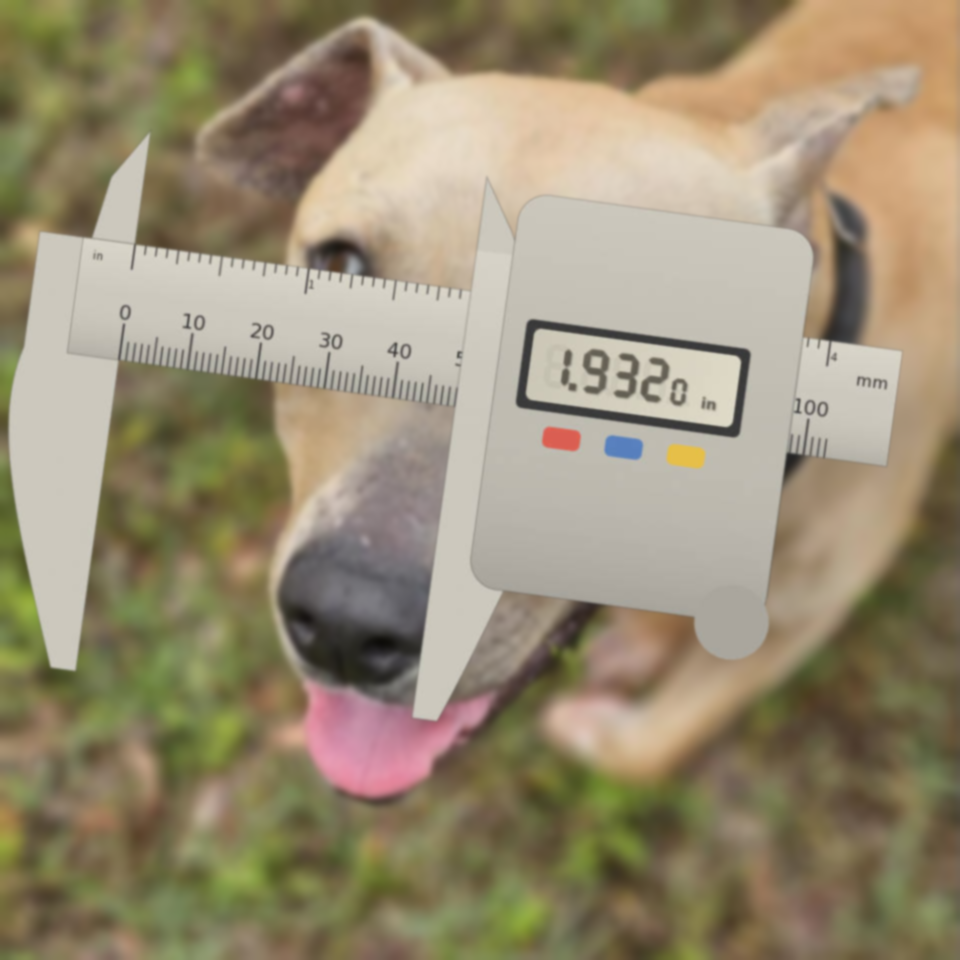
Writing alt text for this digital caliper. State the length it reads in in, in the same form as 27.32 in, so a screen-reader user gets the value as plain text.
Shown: 1.9320 in
